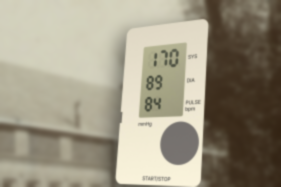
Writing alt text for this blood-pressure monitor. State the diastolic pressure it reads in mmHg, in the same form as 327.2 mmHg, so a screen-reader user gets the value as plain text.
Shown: 89 mmHg
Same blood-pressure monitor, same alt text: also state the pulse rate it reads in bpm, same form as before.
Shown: 84 bpm
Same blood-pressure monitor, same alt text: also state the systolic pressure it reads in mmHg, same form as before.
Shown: 170 mmHg
